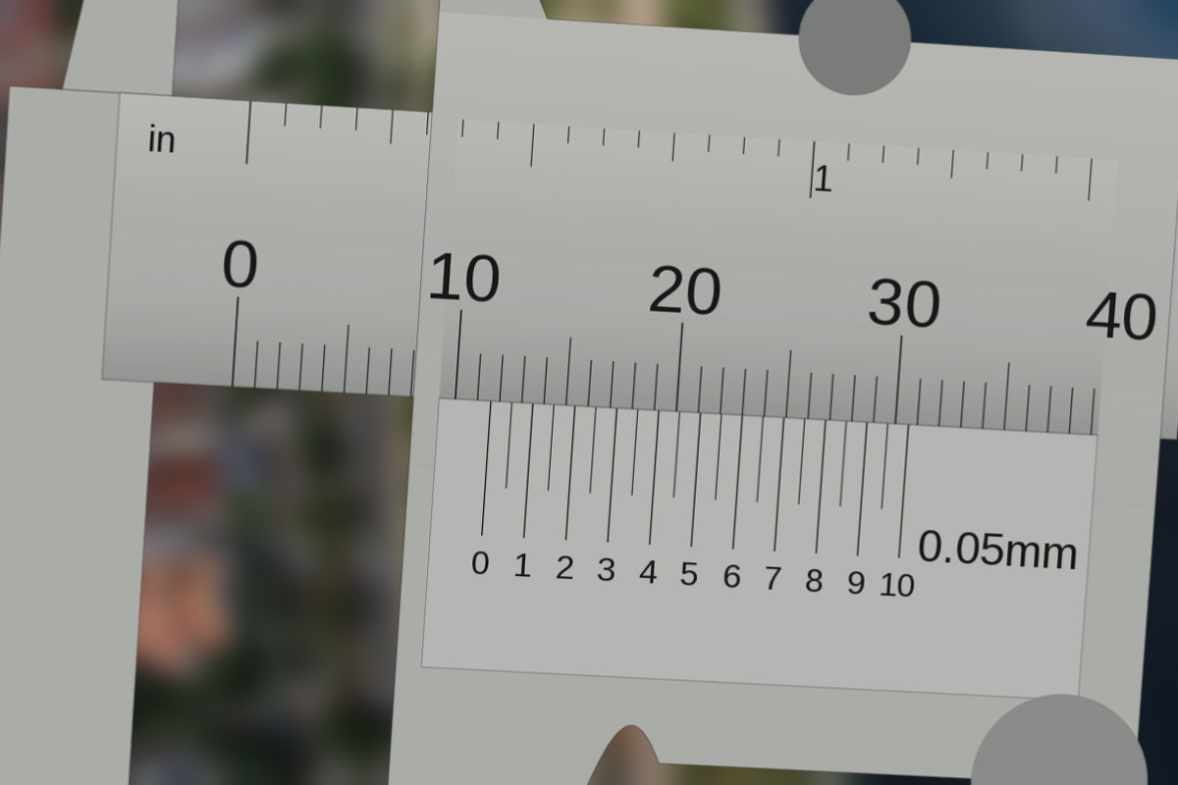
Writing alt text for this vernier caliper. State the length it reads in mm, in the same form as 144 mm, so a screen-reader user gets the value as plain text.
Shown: 11.60 mm
